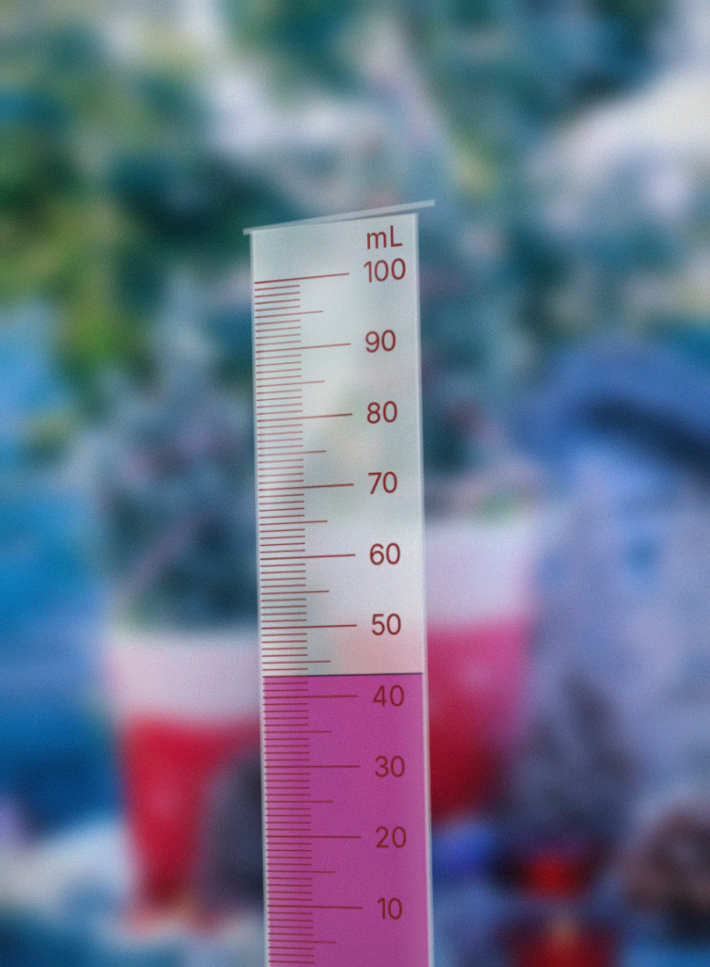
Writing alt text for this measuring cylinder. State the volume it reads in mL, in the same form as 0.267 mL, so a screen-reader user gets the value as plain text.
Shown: 43 mL
